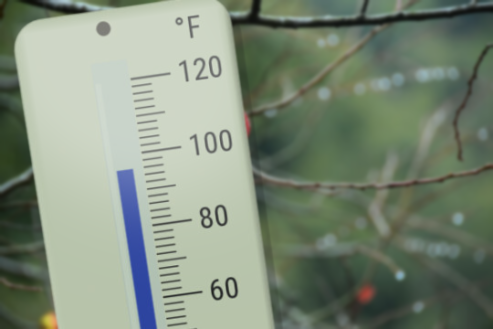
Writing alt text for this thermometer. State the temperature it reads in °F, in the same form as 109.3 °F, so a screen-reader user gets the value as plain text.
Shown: 96 °F
